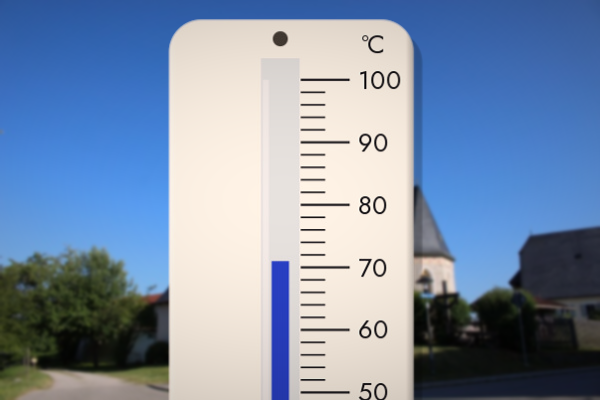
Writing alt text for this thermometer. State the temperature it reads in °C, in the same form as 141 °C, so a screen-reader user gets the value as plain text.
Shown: 71 °C
